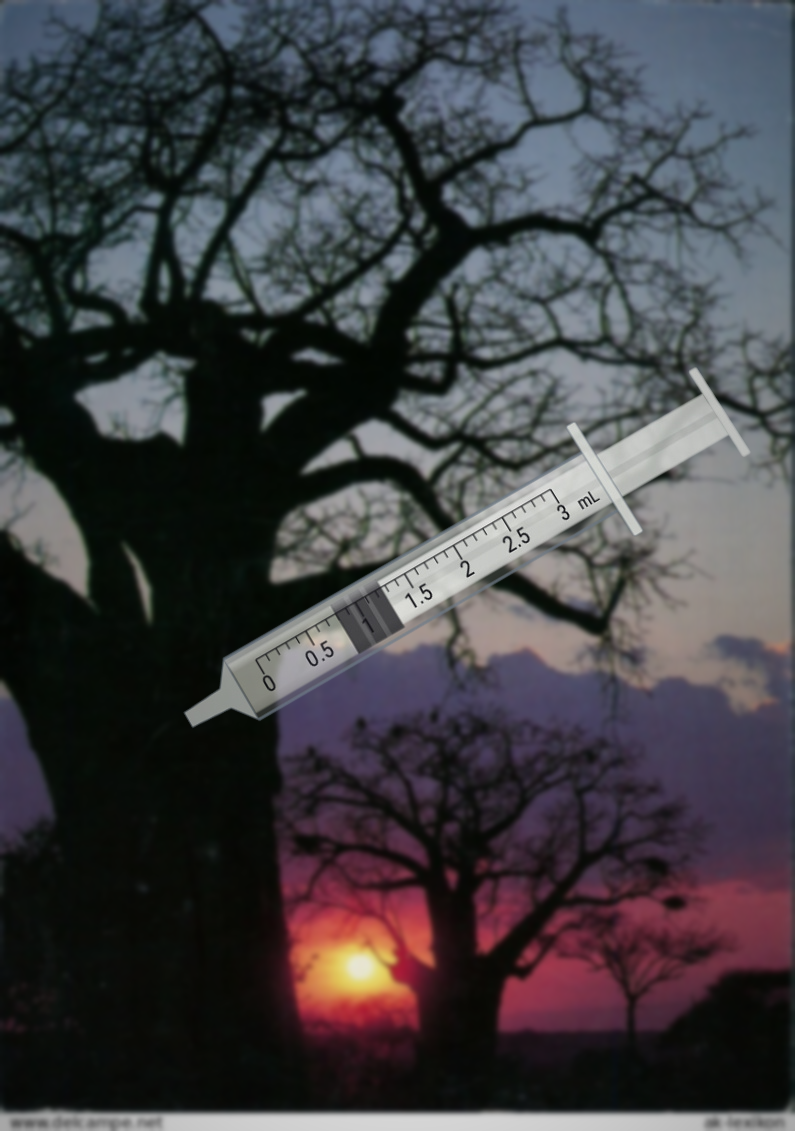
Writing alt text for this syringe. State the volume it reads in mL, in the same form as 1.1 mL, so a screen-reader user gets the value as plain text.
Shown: 0.8 mL
